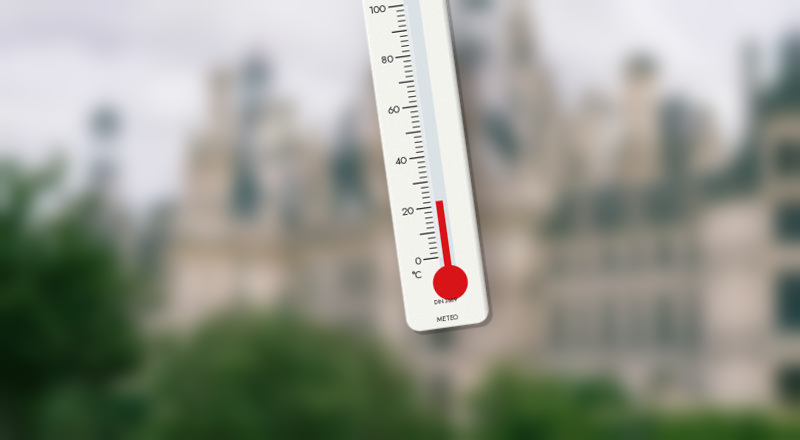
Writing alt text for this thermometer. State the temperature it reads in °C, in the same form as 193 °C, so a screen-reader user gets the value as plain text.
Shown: 22 °C
